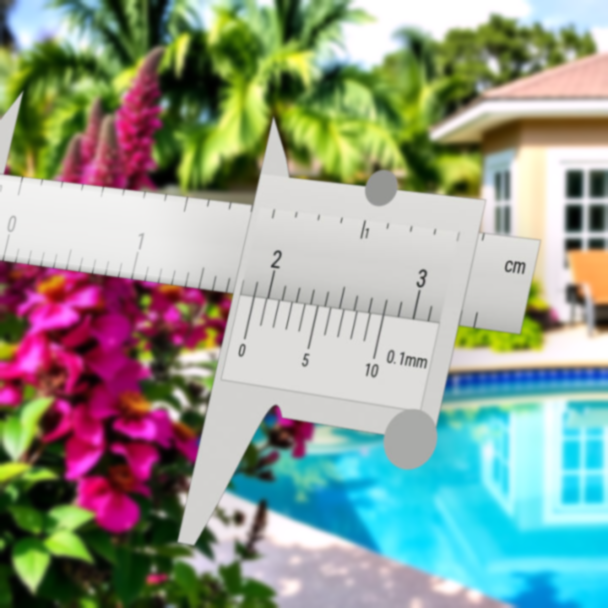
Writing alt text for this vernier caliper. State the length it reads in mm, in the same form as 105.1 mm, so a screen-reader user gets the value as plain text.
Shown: 19.0 mm
